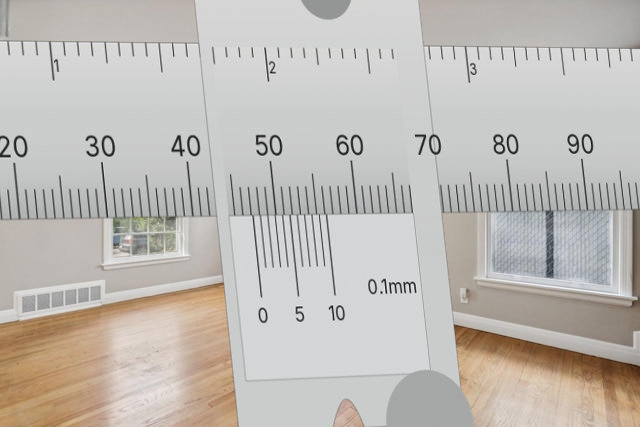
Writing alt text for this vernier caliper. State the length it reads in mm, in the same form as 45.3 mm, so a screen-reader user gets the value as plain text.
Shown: 47.2 mm
